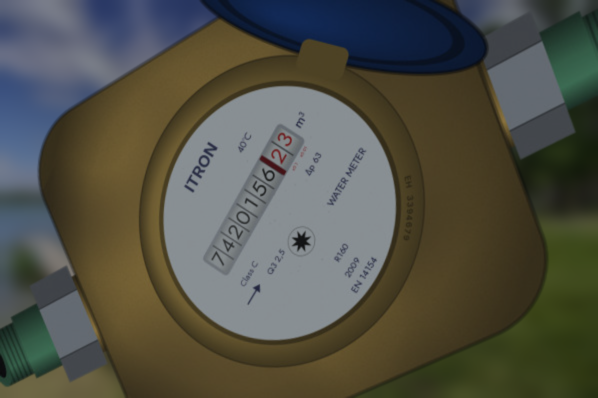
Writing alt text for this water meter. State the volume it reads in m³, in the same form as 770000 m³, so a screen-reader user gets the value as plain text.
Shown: 7420156.23 m³
